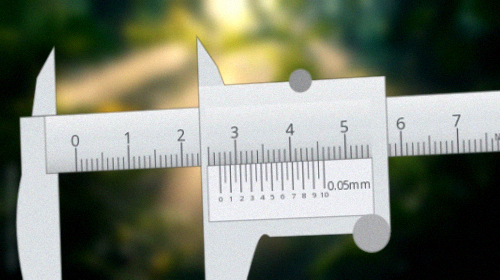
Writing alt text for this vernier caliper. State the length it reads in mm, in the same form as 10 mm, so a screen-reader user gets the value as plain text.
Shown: 27.0 mm
